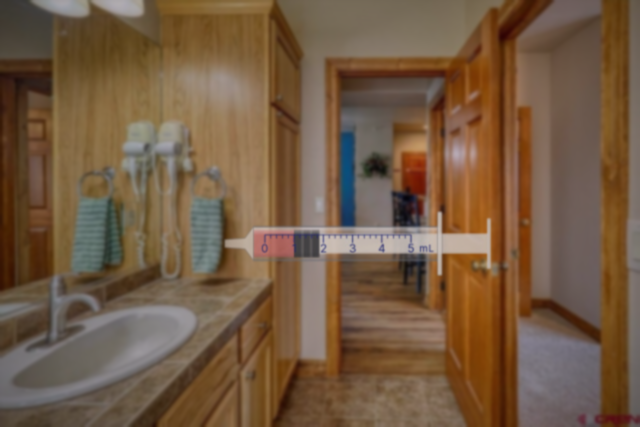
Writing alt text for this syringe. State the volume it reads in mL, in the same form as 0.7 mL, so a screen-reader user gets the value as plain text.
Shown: 1 mL
